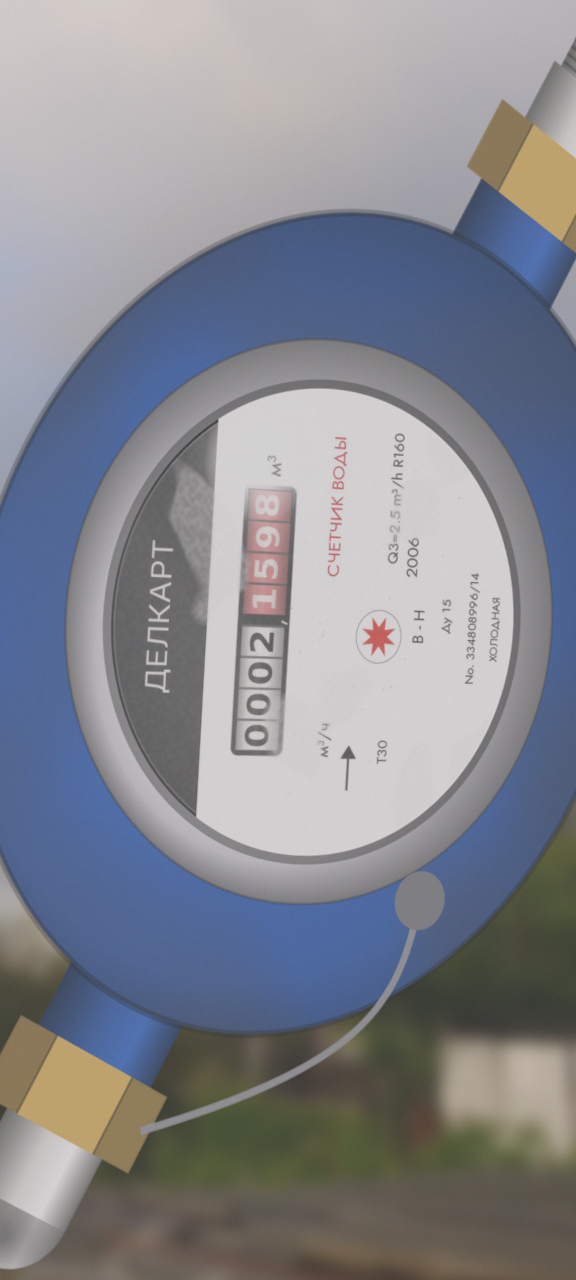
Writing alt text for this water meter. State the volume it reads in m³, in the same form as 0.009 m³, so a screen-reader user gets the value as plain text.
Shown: 2.1598 m³
